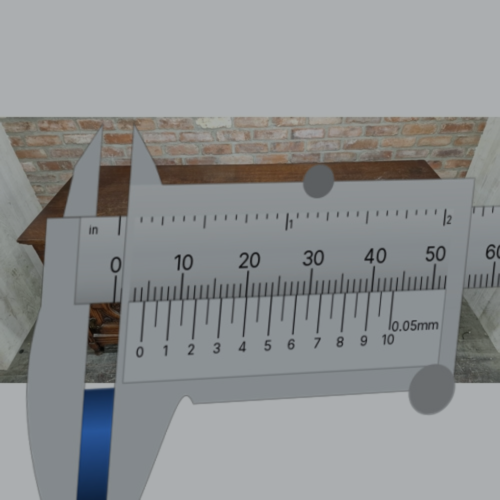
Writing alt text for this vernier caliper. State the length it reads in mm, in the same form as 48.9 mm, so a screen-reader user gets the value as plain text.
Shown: 4.5 mm
